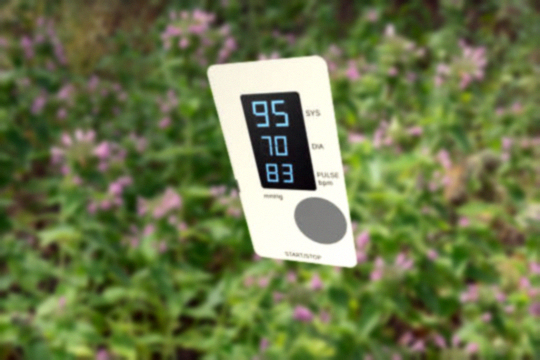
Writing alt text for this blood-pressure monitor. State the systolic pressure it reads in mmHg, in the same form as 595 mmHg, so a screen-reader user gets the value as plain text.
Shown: 95 mmHg
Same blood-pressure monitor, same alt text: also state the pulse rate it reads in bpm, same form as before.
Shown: 83 bpm
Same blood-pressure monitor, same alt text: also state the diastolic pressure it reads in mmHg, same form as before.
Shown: 70 mmHg
